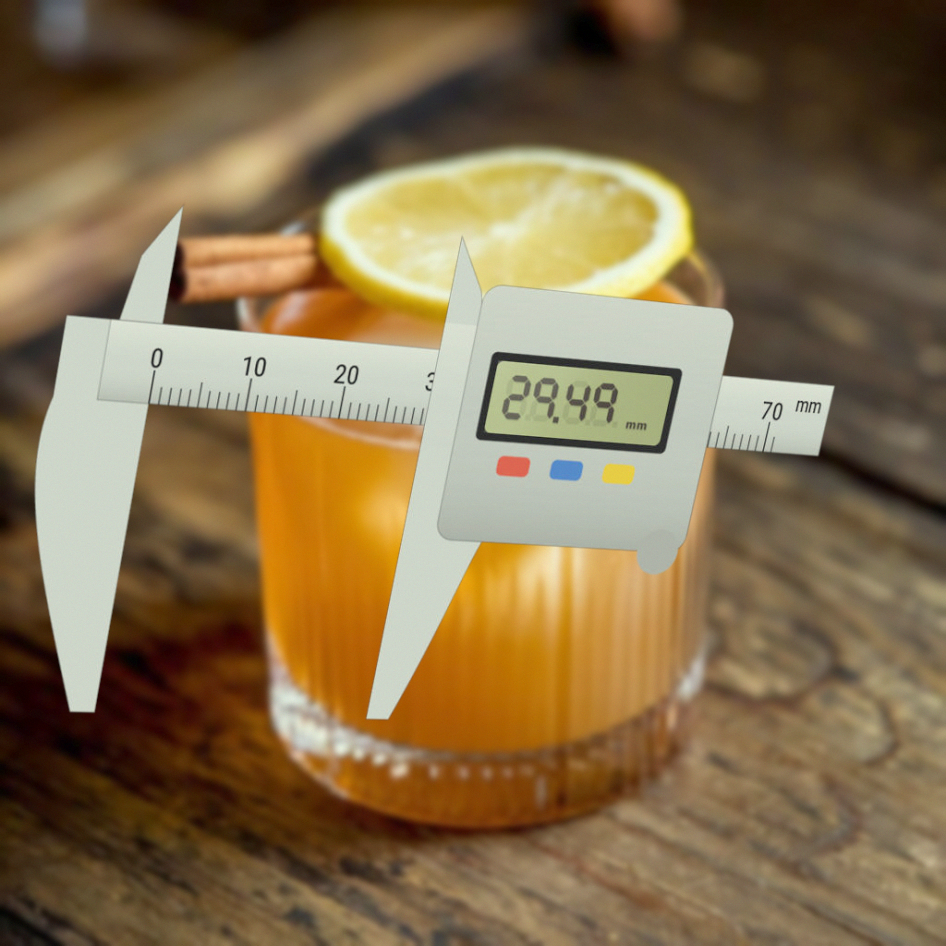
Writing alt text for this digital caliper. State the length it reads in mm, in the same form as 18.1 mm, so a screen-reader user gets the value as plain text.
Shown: 29.49 mm
